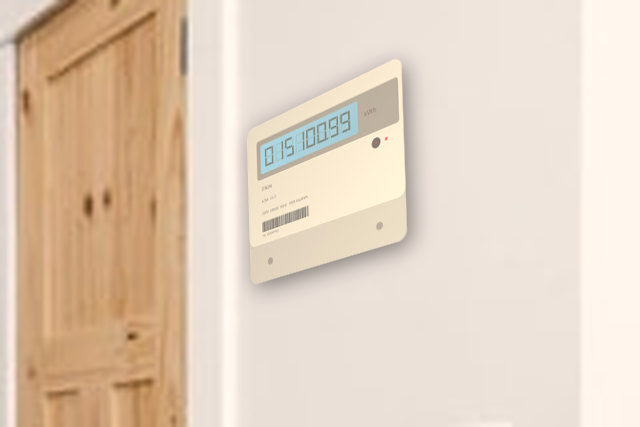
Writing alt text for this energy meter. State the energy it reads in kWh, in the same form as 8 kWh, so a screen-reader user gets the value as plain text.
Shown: 15100.99 kWh
